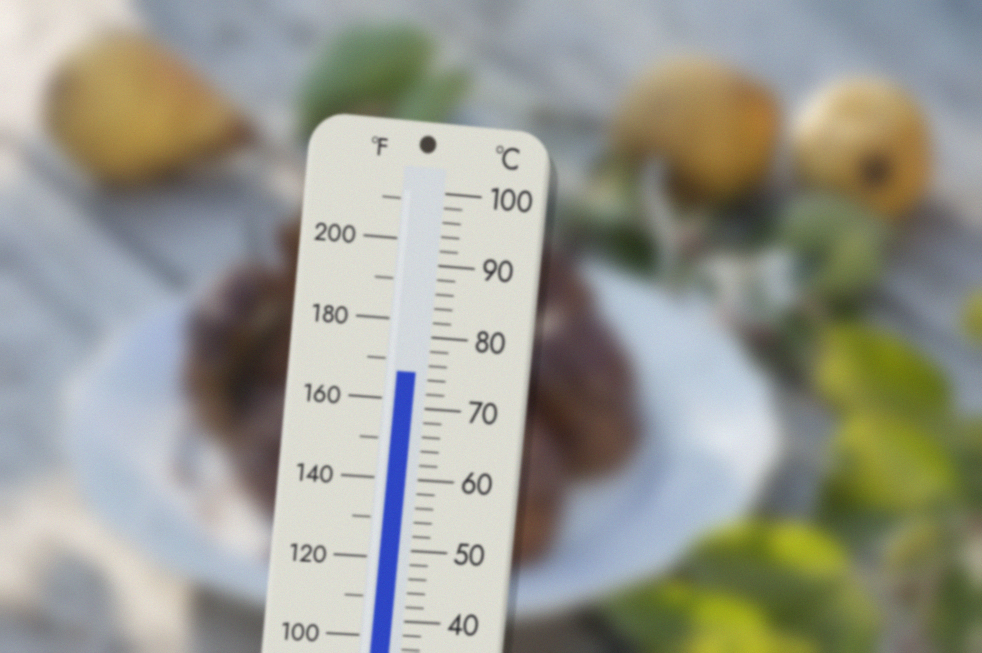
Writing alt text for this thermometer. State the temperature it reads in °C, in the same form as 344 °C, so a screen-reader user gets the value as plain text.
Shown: 75 °C
